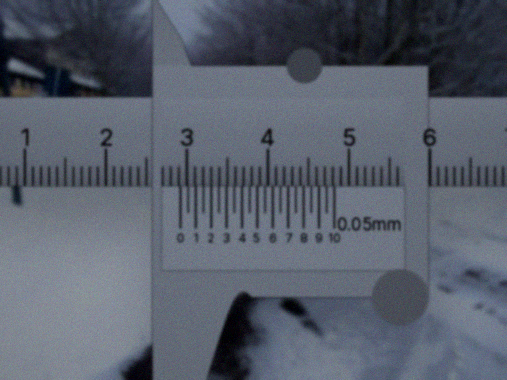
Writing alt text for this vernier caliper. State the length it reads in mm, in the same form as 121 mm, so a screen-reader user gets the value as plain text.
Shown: 29.2 mm
